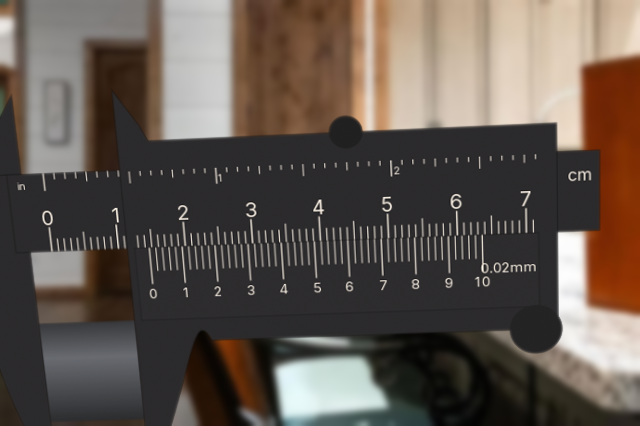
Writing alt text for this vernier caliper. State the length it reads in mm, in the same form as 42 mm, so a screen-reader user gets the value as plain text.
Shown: 14.6 mm
